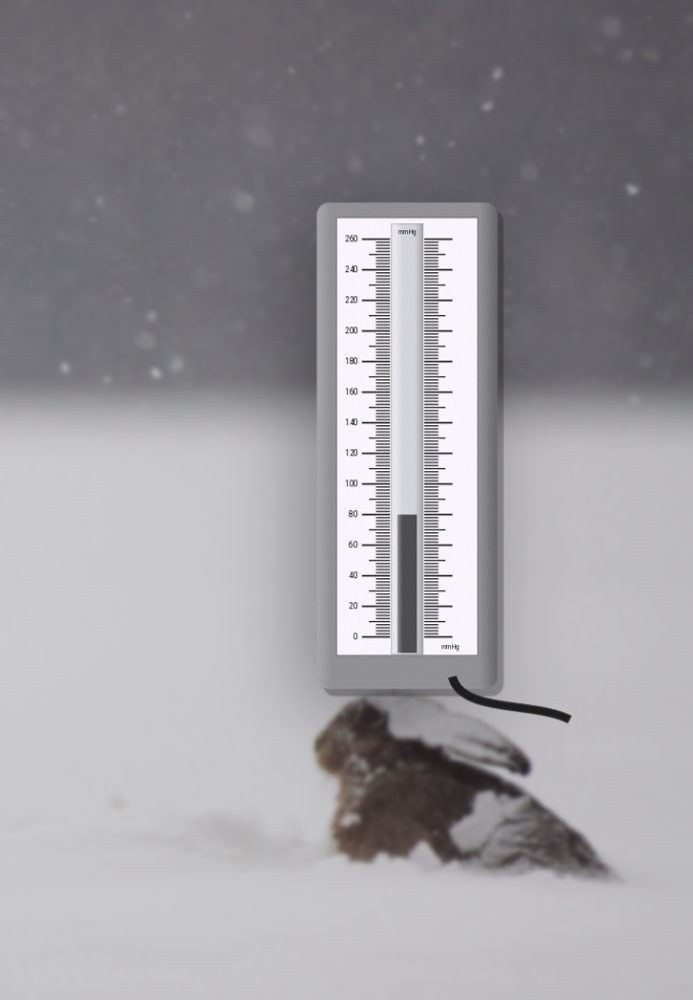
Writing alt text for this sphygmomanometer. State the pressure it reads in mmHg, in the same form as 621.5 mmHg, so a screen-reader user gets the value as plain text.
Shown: 80 mmHg
